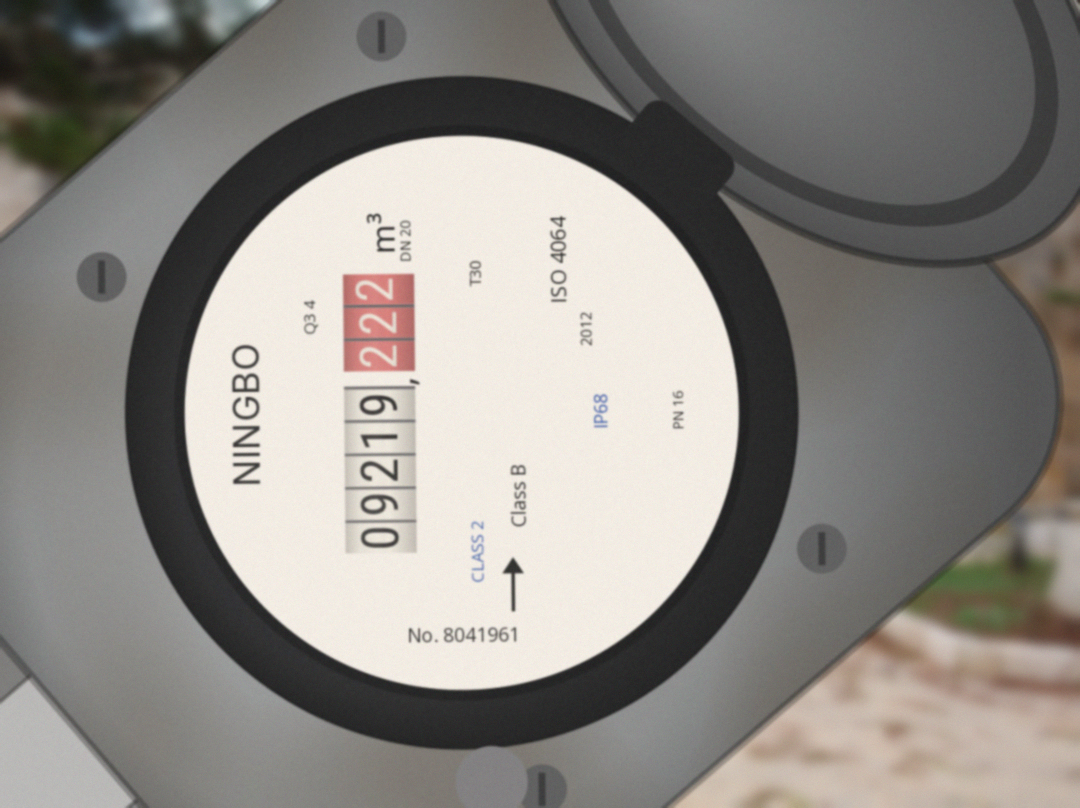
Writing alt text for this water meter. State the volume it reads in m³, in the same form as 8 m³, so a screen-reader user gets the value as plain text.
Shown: 9219.222 m³
